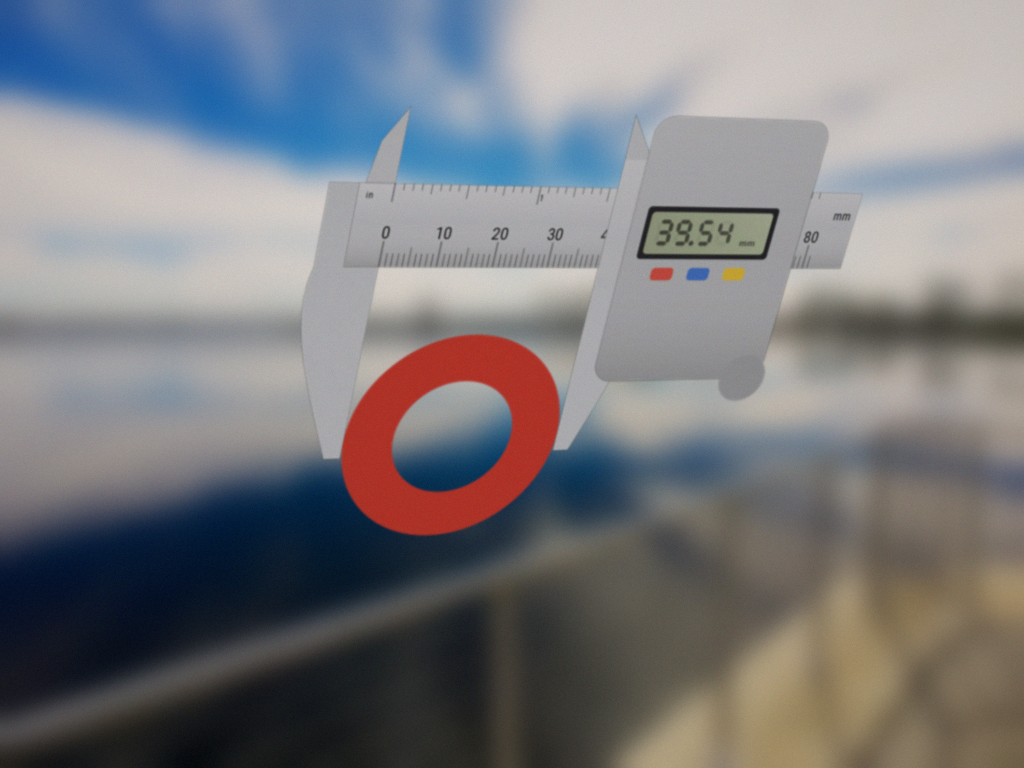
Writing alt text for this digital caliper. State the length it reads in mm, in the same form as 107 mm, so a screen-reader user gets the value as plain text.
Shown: 39.54 mm
